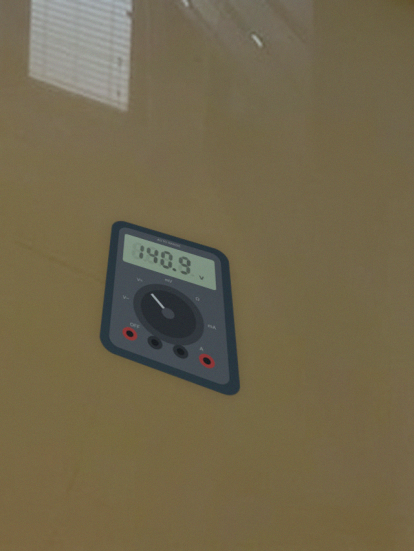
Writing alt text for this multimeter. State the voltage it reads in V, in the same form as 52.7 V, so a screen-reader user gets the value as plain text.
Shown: 140.9 V
